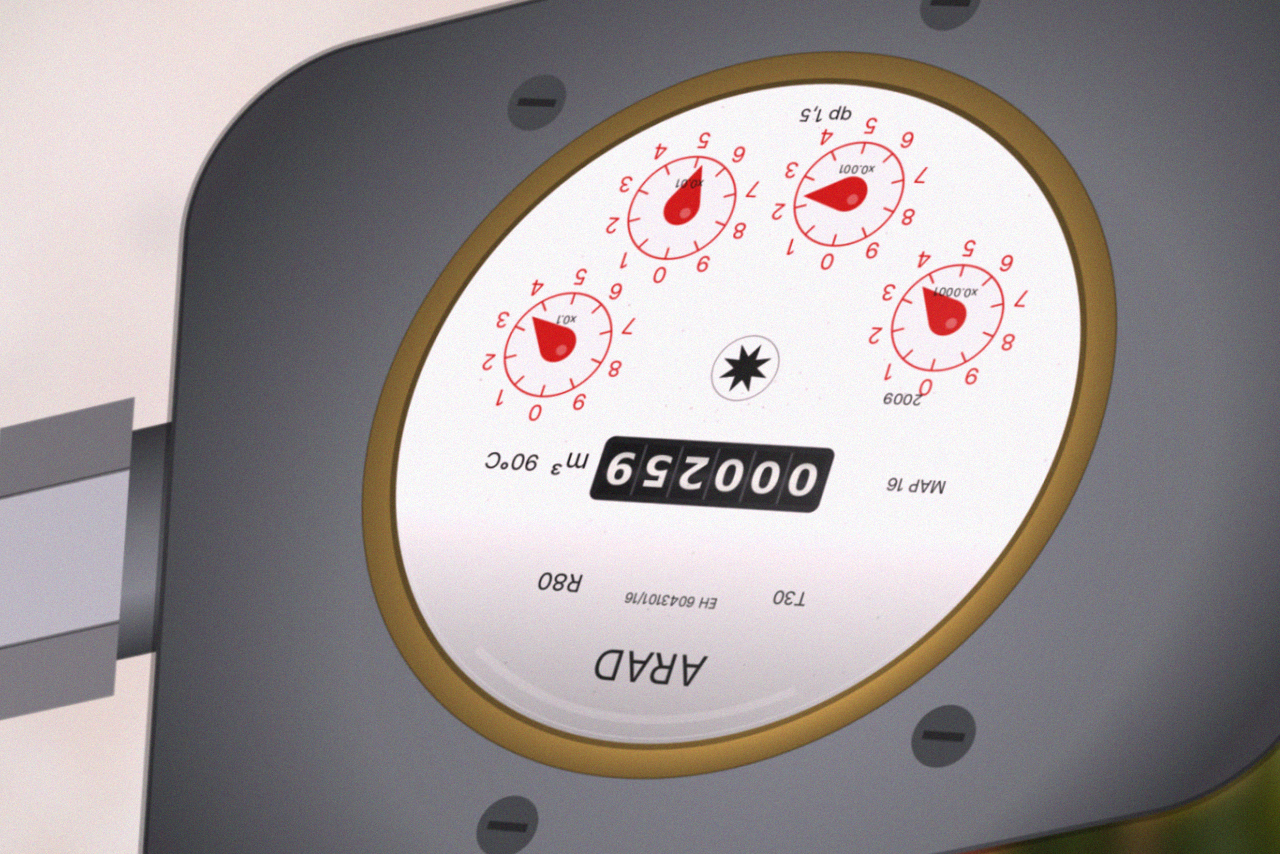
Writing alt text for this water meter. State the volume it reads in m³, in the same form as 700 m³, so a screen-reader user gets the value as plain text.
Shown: 259.3523 m³
